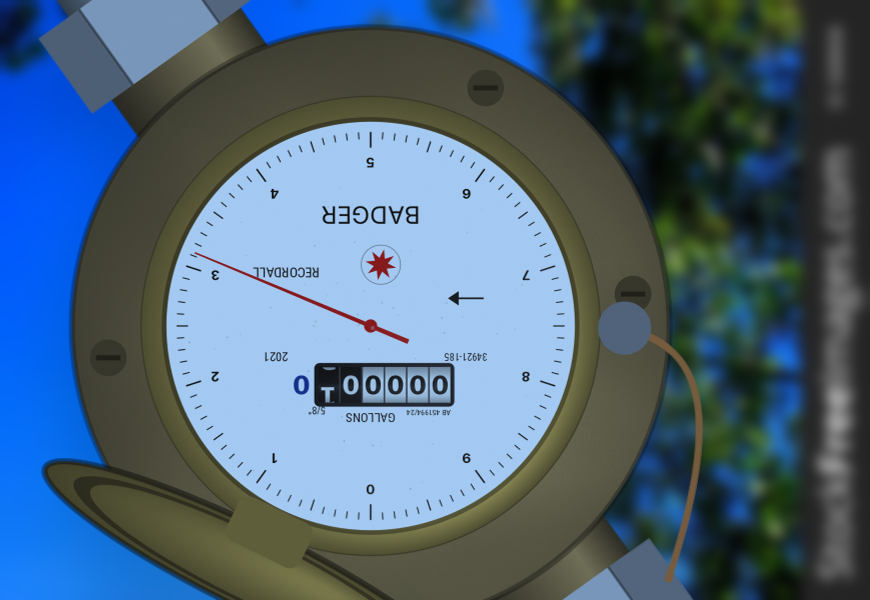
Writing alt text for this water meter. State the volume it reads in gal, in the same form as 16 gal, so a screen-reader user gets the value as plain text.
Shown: 13.1 gal
